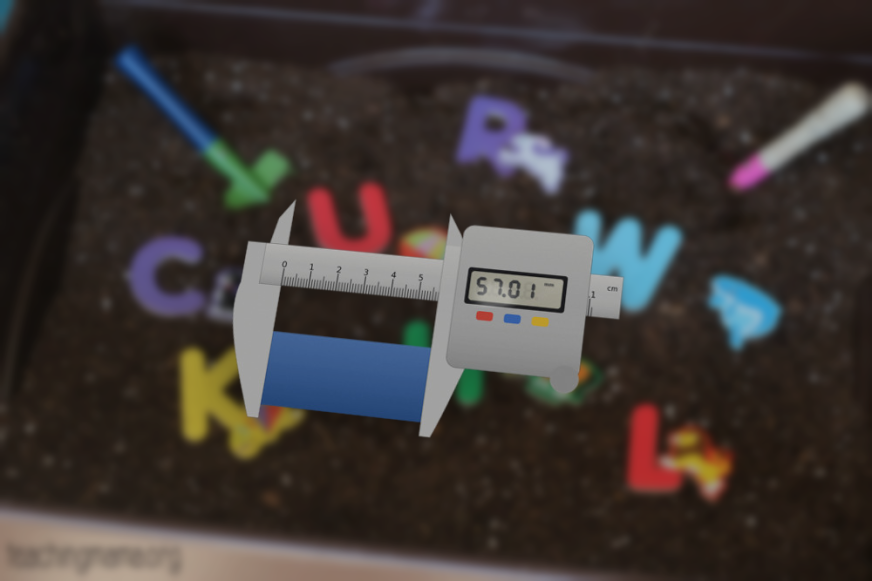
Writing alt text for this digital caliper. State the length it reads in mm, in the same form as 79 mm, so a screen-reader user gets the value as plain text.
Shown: 57.01 mm
